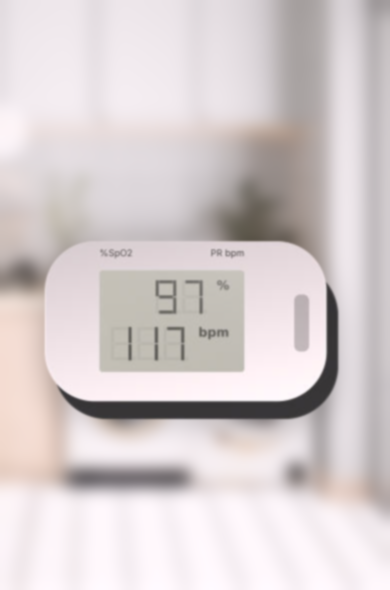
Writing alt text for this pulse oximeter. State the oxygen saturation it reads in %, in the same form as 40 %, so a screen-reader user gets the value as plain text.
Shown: 97 %
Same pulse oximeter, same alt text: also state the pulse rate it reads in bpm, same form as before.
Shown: 117 bpm
